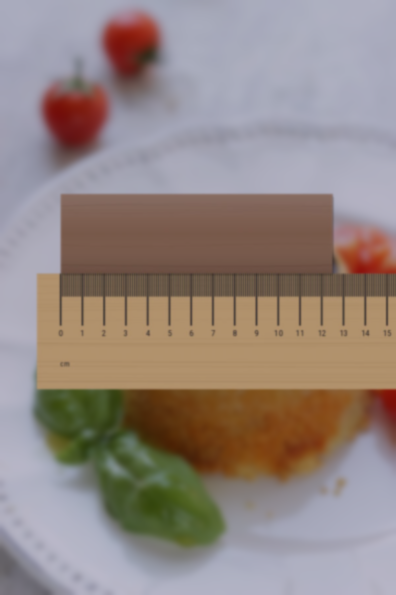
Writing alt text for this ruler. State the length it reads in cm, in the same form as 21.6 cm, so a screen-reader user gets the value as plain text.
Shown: 12.5 cm
